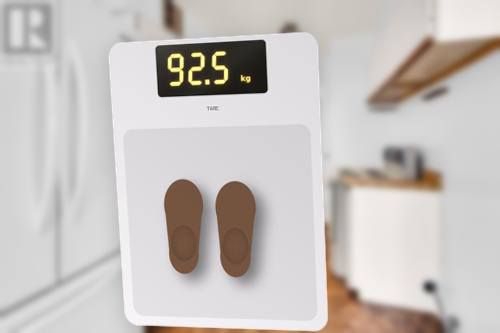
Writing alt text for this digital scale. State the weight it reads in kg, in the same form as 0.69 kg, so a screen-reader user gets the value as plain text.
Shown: 92.5 kg
